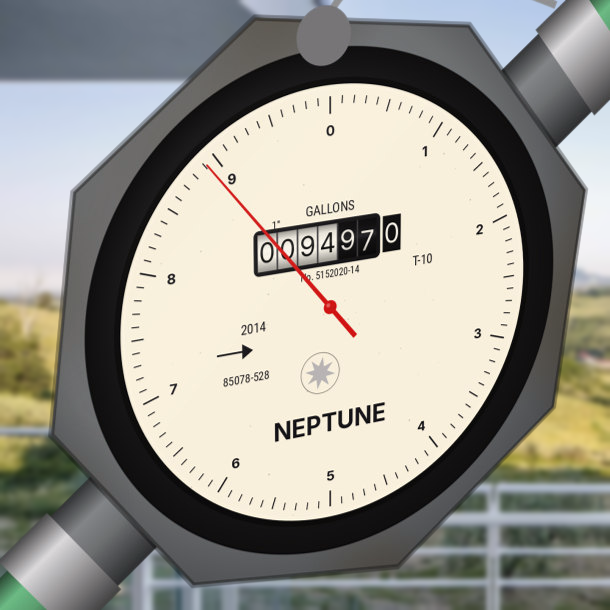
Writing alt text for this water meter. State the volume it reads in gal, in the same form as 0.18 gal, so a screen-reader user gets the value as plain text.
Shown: 94968.9 gal
